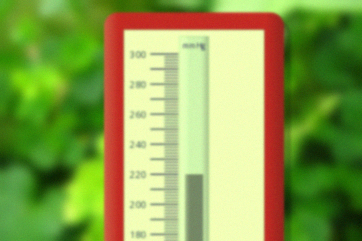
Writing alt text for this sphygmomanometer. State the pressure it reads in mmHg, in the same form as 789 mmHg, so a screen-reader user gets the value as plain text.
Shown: 220 mmHg
